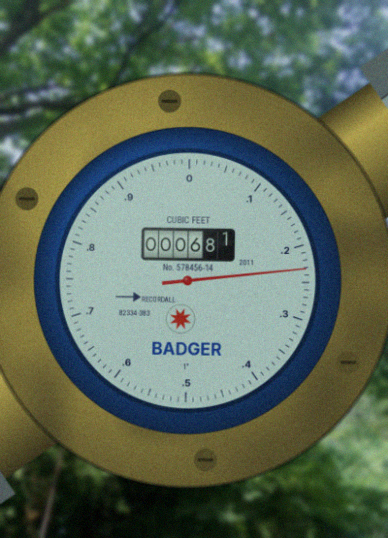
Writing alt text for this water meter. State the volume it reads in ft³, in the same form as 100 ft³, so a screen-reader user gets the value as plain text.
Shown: 681.23 ft³
